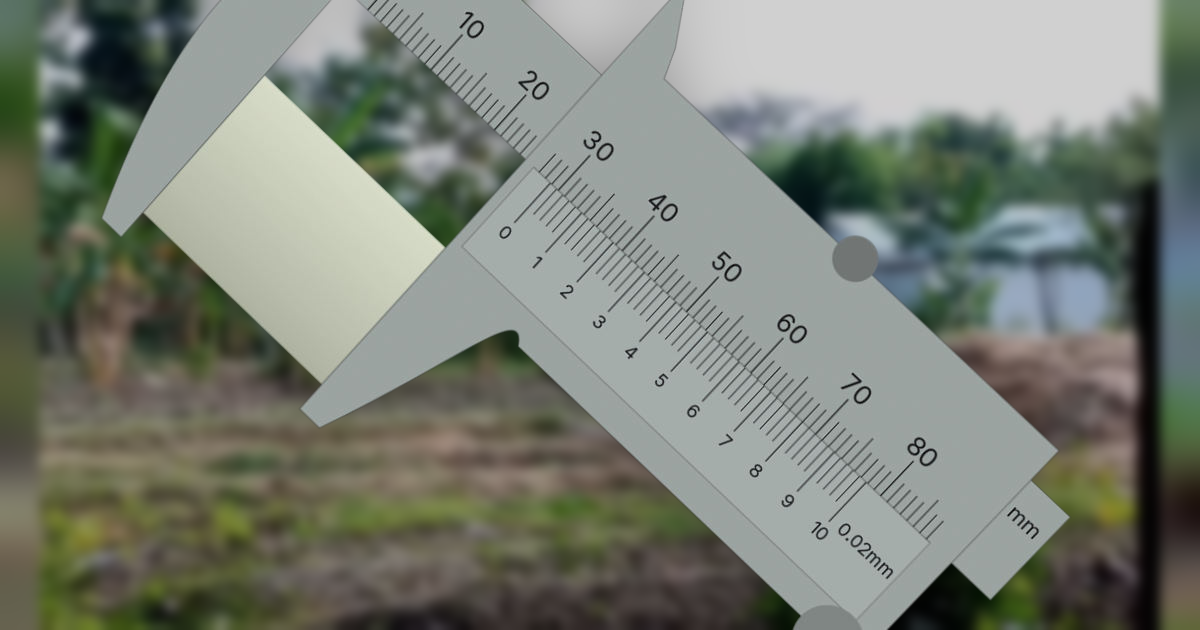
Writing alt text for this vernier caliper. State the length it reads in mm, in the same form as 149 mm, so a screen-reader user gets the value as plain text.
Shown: 28.8 mm
